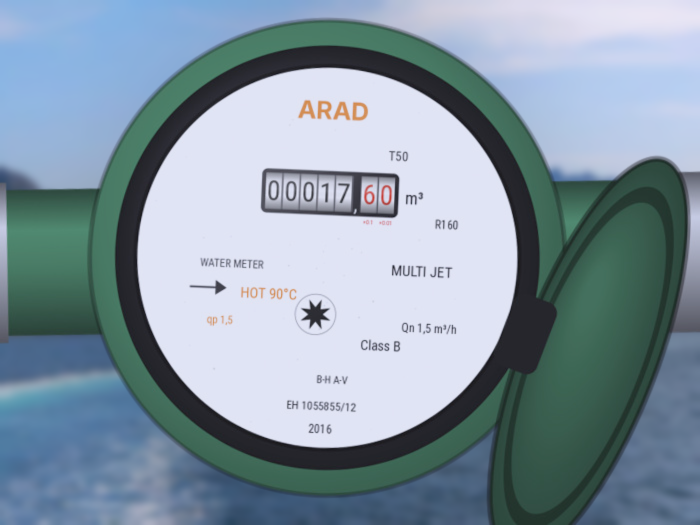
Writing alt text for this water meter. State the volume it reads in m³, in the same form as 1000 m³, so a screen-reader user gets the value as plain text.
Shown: 17.60 m³
